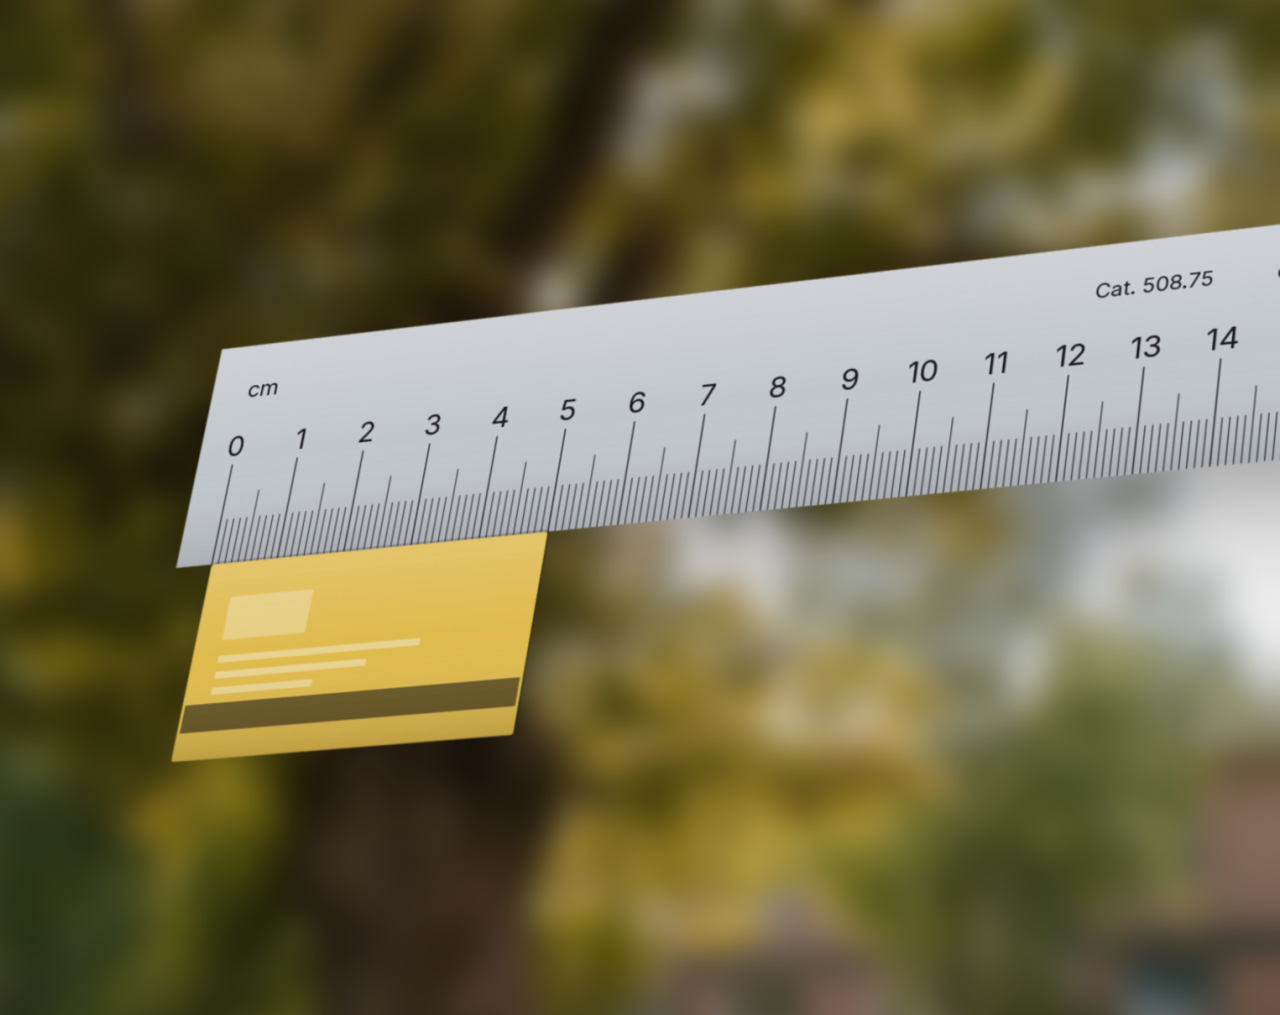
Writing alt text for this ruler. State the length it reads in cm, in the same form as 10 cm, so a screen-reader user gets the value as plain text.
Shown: 5 cm
